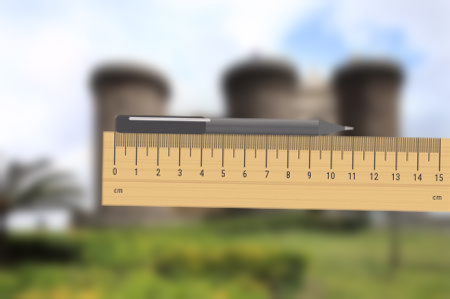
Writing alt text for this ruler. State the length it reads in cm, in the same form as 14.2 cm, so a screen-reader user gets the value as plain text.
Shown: 11 cm
